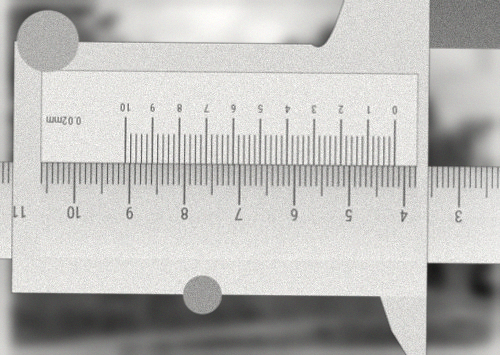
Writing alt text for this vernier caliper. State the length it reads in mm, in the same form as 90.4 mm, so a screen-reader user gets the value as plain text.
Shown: 41.8 mm
